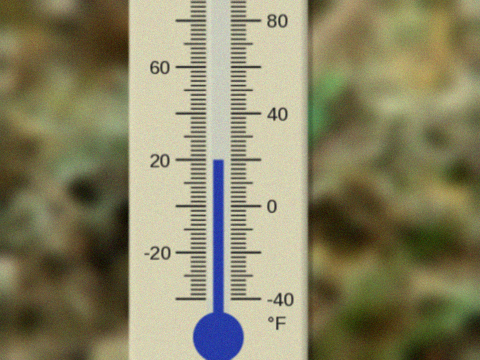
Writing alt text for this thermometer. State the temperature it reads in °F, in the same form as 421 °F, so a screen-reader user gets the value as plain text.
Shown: 20 °F
